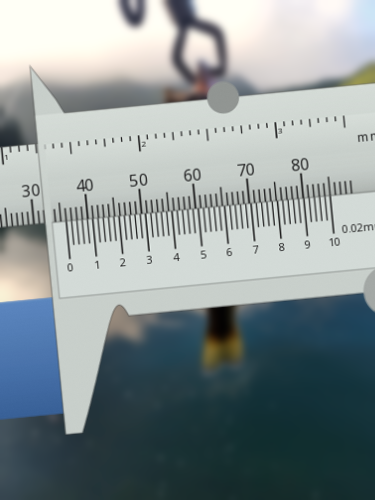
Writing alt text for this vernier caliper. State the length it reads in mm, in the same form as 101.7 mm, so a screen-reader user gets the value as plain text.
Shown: 36.0 mm
